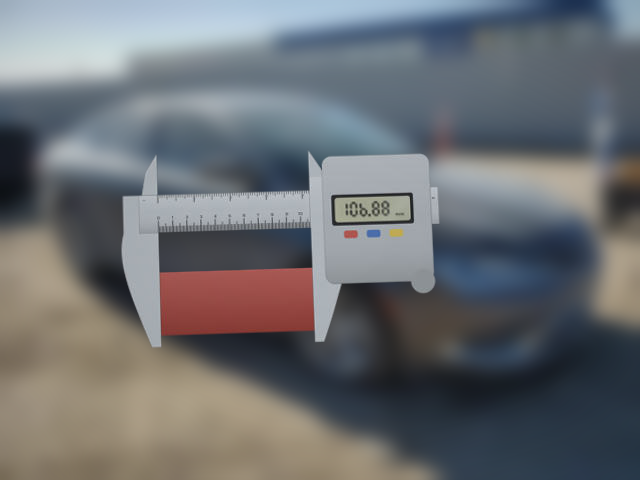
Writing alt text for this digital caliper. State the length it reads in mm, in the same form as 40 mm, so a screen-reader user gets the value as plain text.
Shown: 106.88 mm
